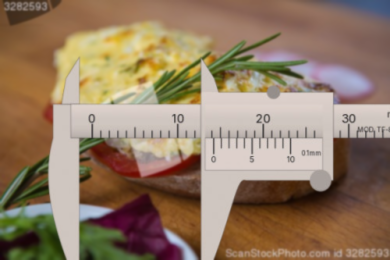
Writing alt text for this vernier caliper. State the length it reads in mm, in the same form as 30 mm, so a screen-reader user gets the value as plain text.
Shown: 14.2 mm
